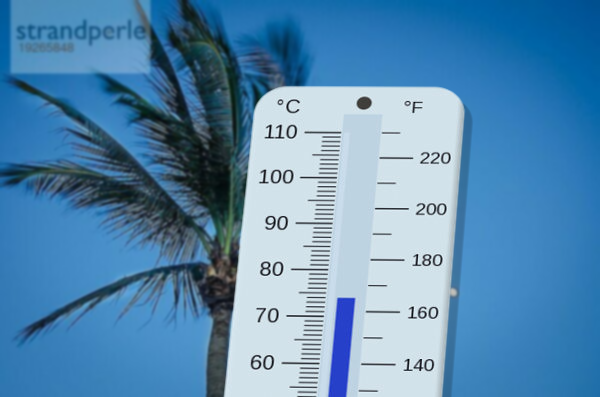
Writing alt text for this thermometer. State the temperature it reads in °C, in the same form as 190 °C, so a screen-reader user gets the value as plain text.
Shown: 74 °C
